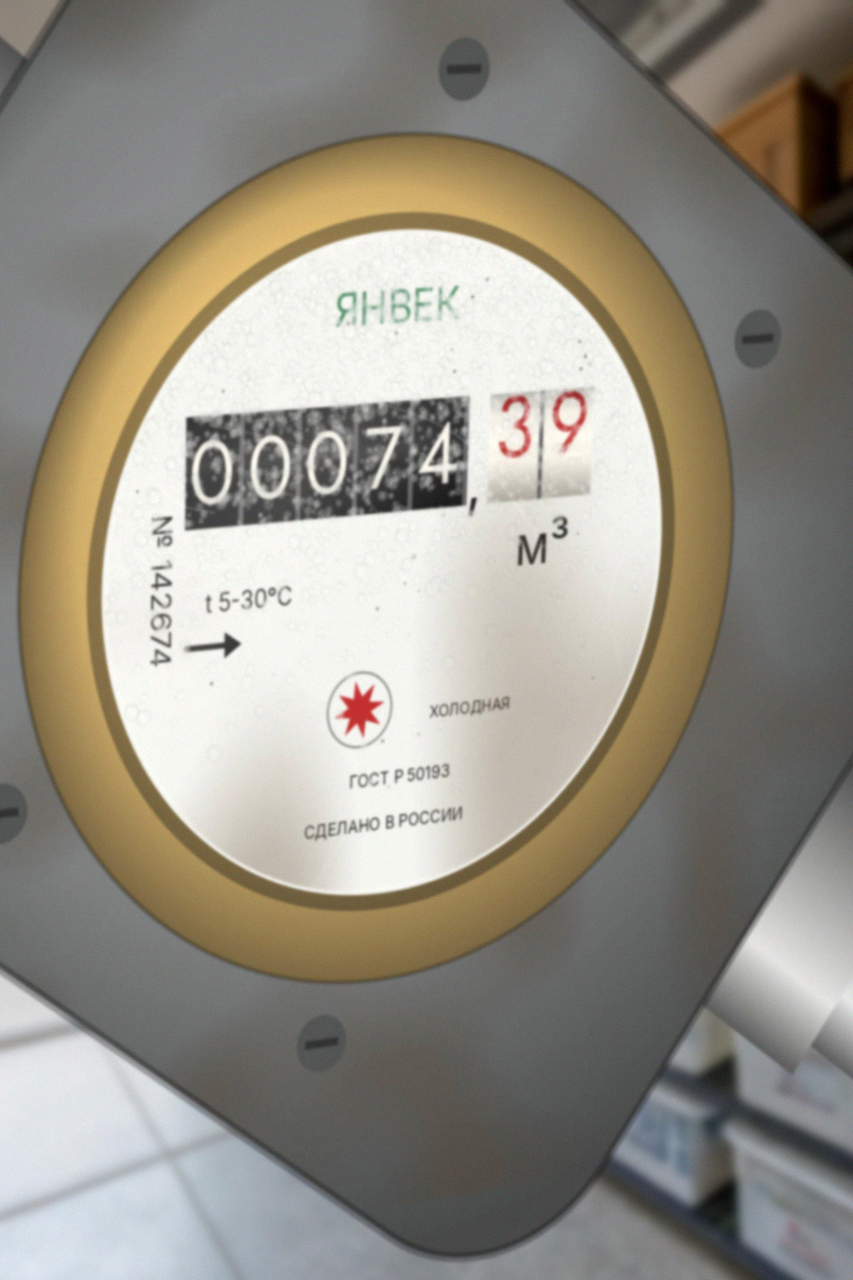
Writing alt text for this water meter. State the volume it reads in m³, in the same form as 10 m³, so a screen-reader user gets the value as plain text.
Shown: 74.39 m³
